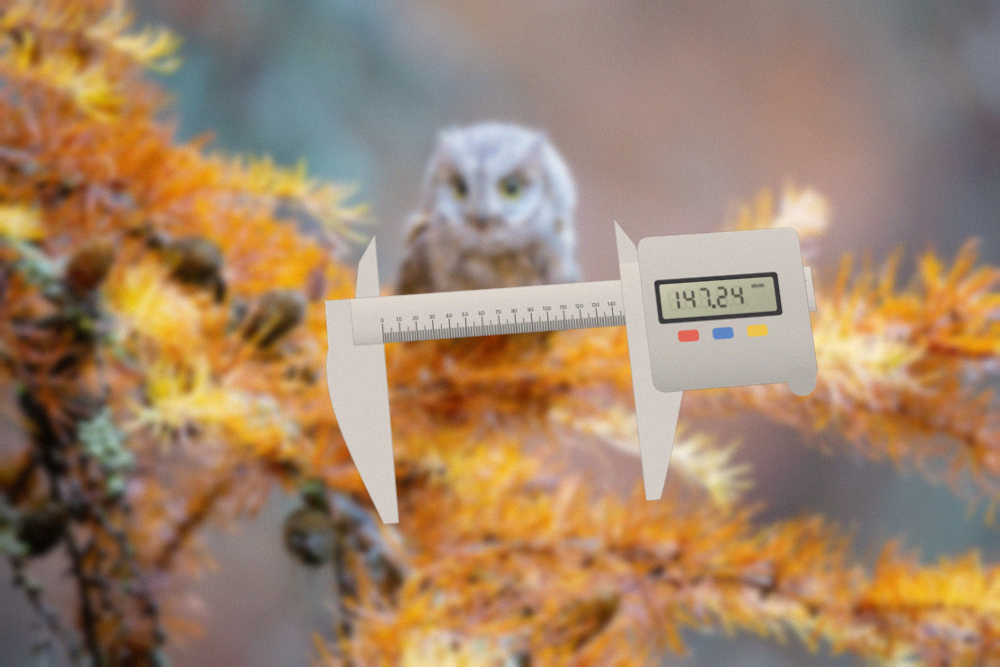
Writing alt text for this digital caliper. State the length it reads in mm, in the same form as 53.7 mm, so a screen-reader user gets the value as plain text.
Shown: 147.24 mm
